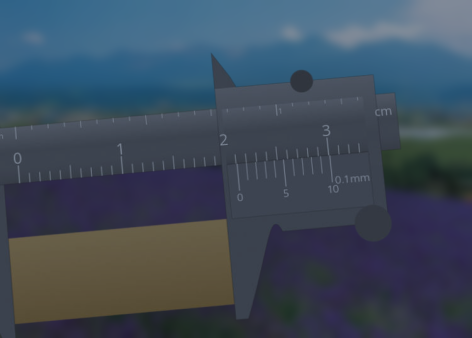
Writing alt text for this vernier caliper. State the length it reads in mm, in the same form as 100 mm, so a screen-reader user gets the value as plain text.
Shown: 21.1 mm
